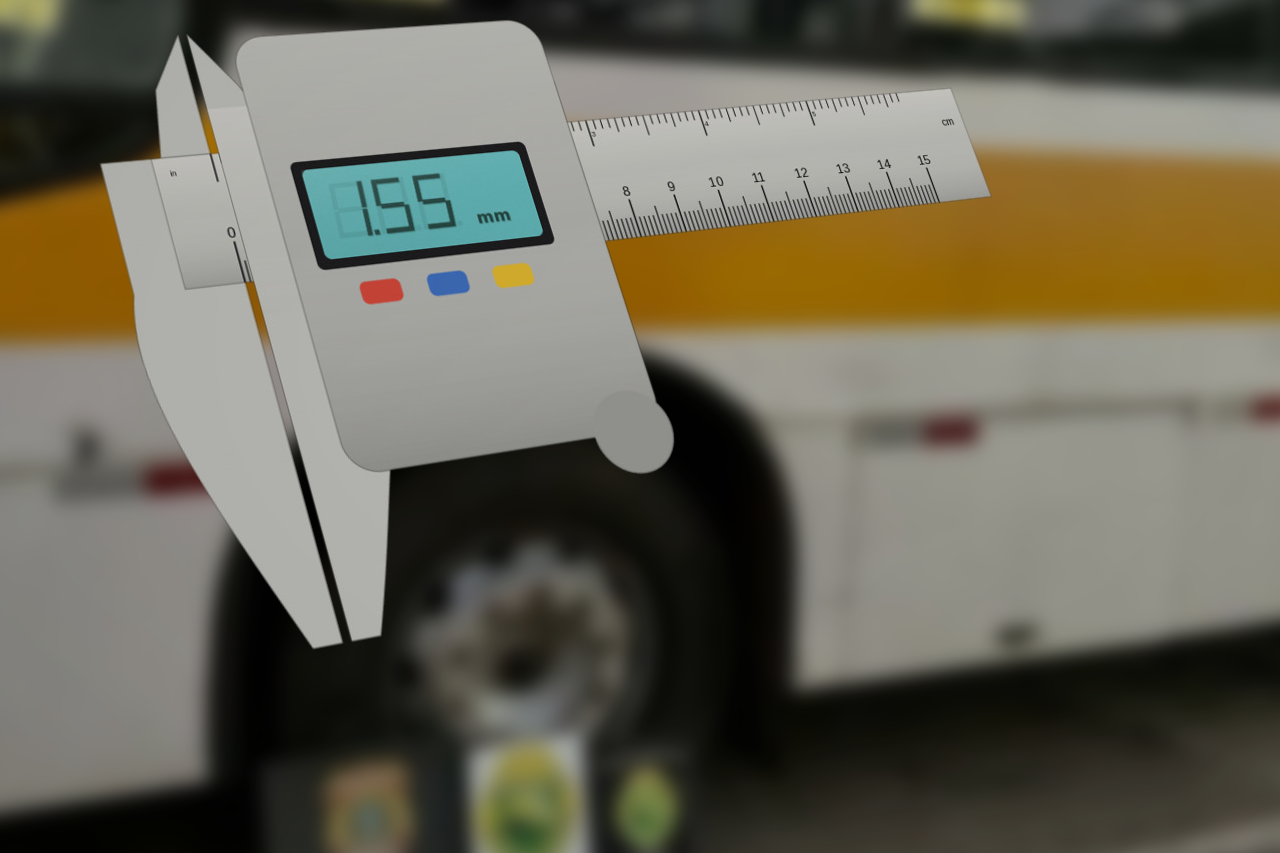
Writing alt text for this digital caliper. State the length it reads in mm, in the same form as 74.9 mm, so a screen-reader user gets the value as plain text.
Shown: 1.55 mm
